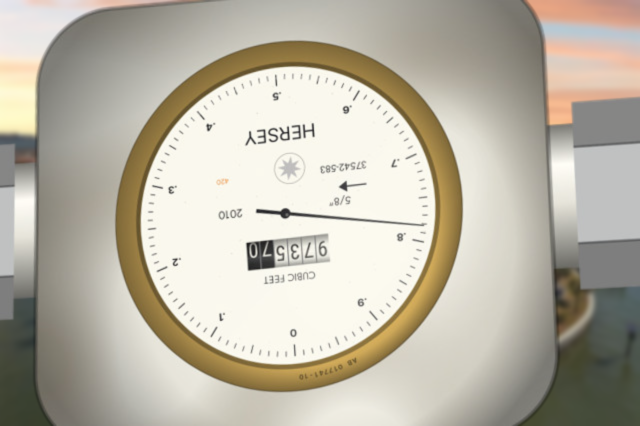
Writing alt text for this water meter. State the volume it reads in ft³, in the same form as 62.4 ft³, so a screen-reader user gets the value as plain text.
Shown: 973569.78 ft³
